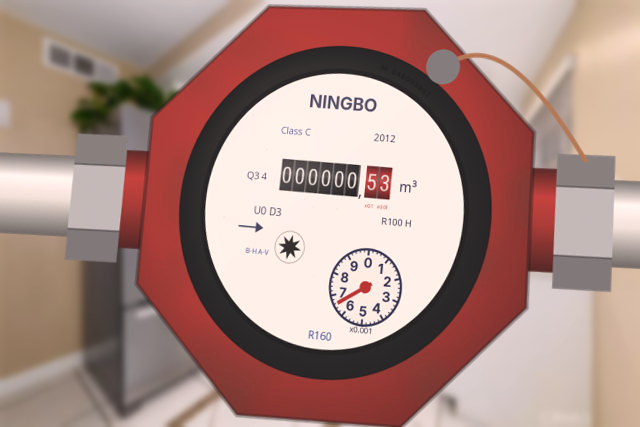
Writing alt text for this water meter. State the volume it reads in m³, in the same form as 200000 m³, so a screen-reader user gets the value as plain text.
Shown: 0.536 m³
